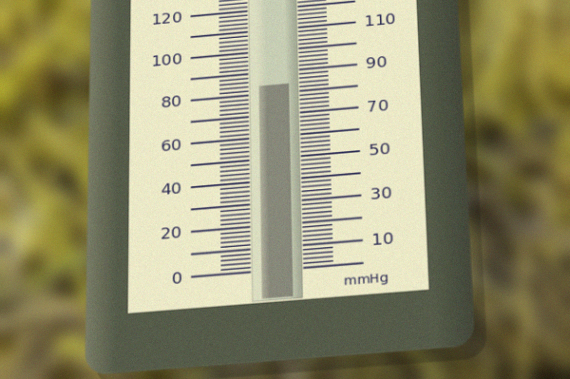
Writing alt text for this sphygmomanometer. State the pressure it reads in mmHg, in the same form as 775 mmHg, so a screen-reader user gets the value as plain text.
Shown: 84 mmHg
